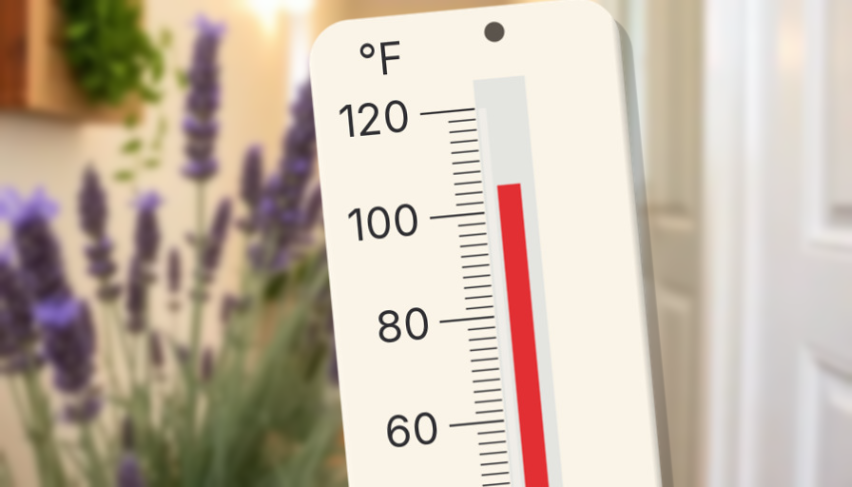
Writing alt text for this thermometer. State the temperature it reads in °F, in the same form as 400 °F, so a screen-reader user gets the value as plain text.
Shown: 105 °F
